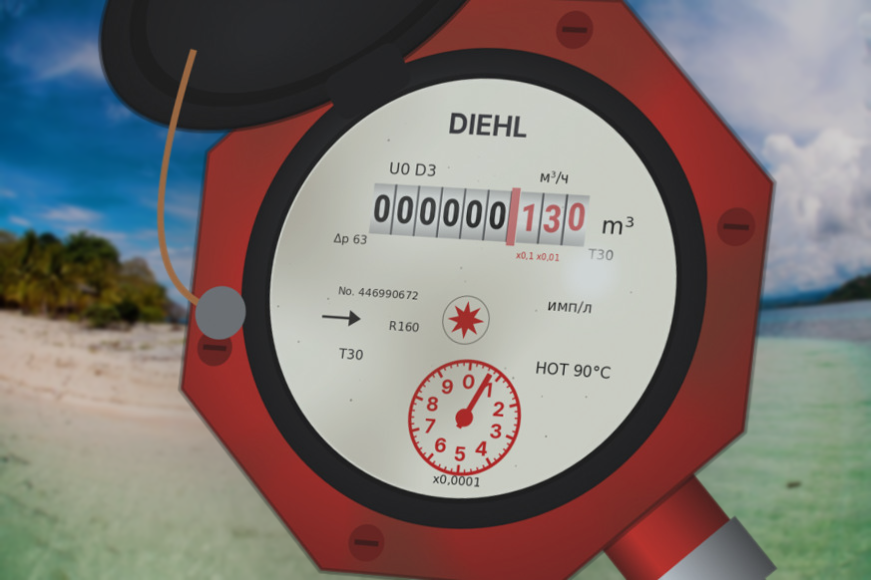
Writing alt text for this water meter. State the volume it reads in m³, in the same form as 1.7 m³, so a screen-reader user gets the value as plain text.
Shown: 0.1300 m³
